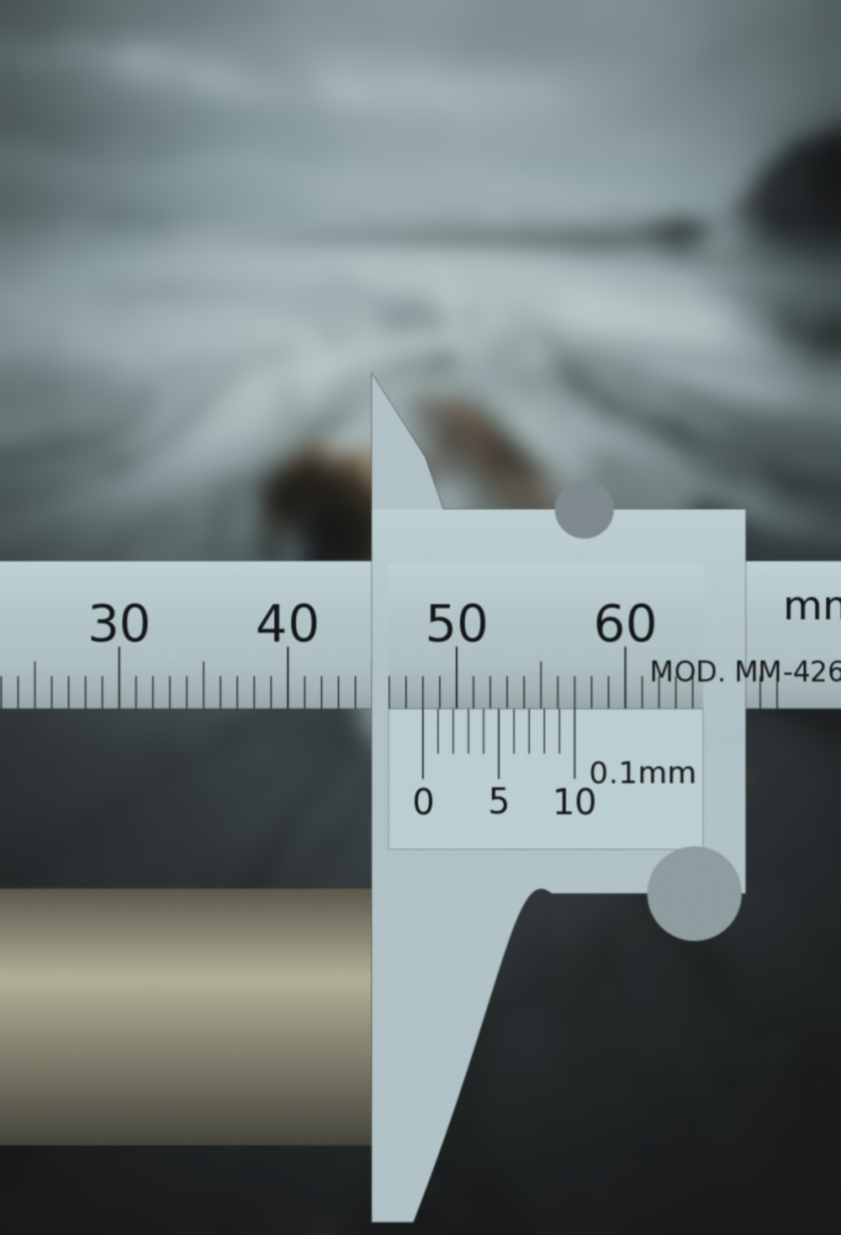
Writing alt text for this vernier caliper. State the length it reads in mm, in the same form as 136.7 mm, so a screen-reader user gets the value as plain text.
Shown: 48.0 mm
